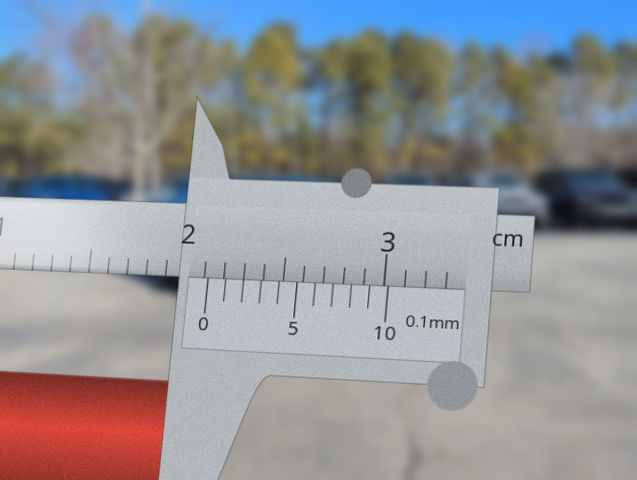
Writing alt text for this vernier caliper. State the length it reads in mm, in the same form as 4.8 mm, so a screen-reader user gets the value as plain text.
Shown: 21.2 mm
